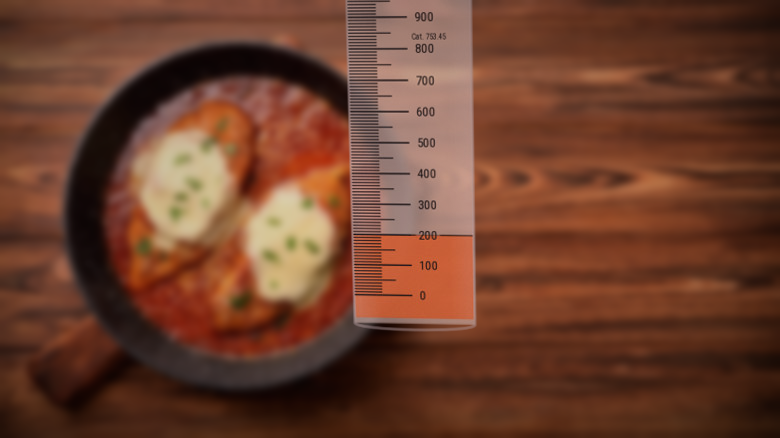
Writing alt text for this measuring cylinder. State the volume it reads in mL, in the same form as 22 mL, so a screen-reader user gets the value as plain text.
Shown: 200 mL
